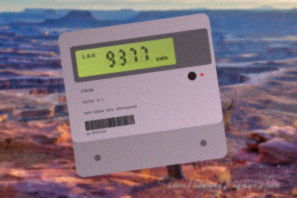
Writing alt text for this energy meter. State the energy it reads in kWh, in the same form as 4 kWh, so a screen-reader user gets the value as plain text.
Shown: 9377 kWh
